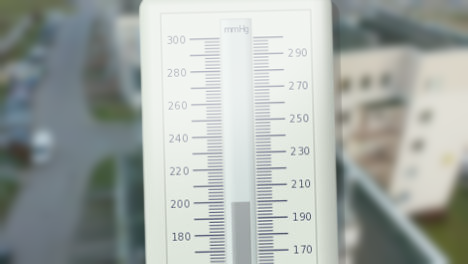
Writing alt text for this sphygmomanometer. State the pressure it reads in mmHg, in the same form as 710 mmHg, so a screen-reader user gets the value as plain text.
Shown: 200 mmHg
